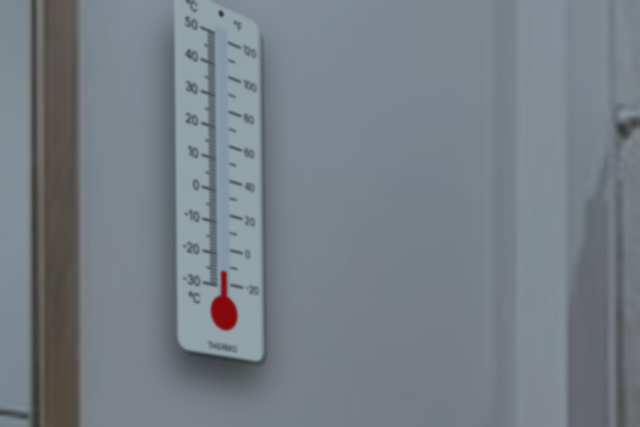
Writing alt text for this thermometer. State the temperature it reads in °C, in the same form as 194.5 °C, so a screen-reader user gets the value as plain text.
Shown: -25 °C
